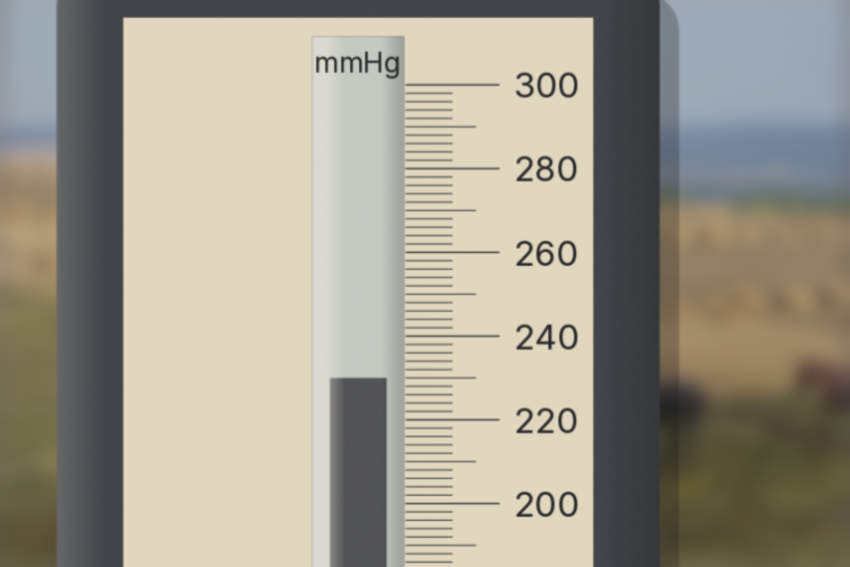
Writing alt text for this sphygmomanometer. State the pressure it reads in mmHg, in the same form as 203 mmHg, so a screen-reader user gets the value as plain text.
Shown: 230 mmHg
